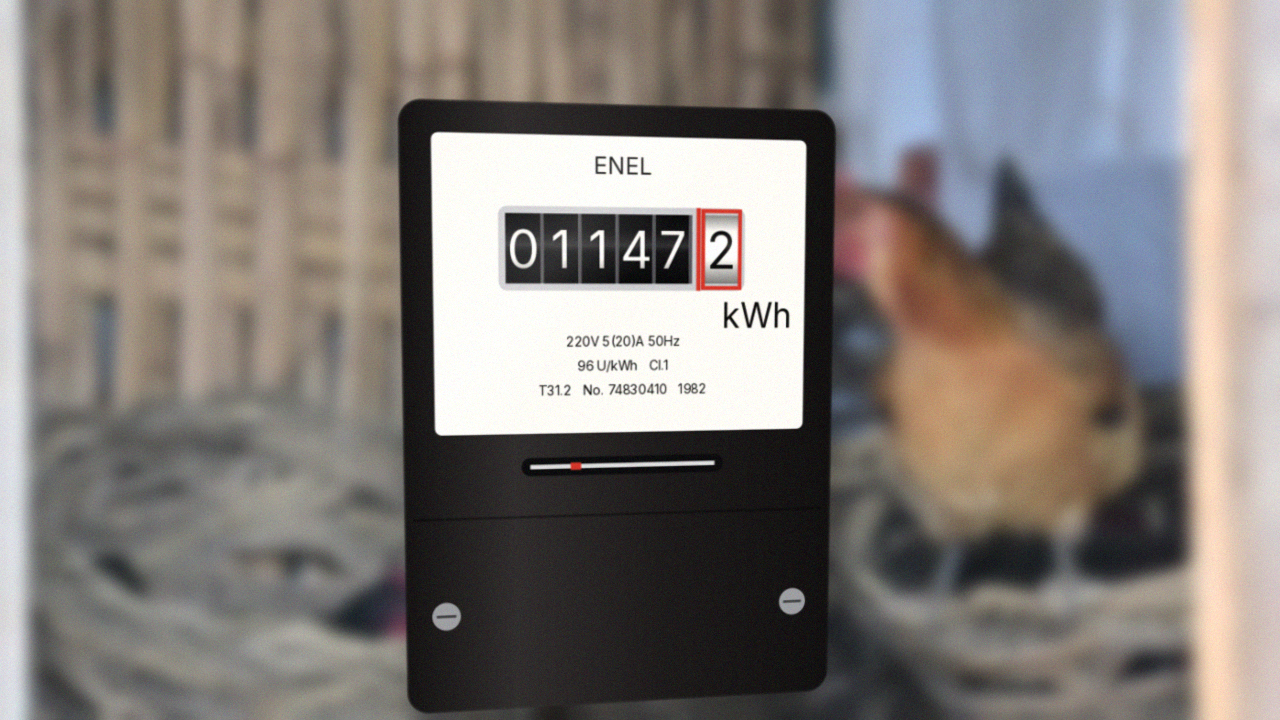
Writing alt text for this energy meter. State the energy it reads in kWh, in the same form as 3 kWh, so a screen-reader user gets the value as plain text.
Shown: 1147.2 kWh
